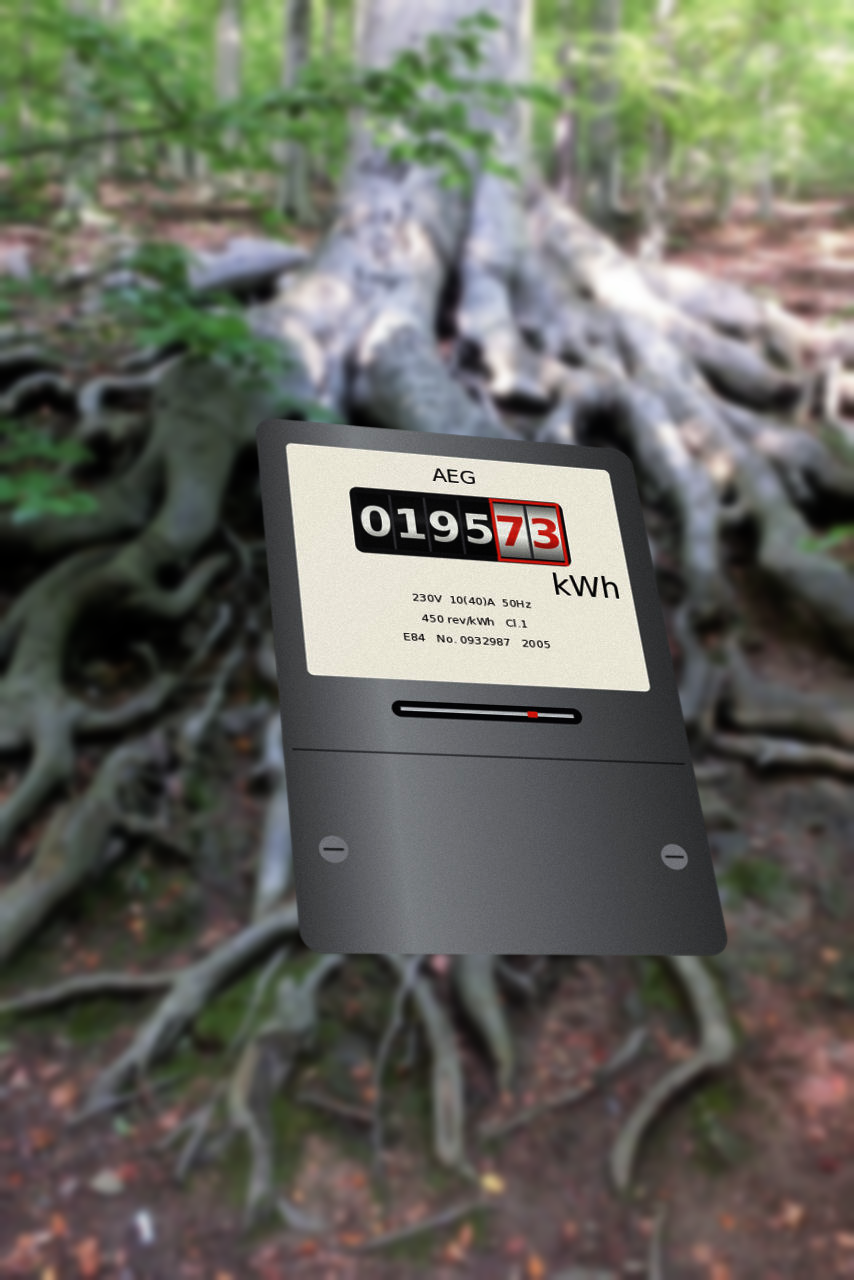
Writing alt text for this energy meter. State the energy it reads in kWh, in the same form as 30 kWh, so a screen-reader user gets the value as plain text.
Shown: 195.73 kWh
